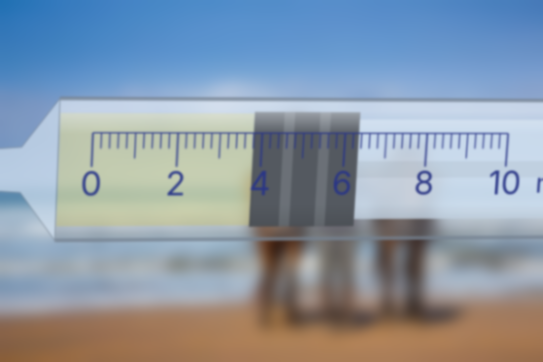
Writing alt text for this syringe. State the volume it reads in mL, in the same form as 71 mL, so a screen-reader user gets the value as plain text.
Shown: 3.8 mL
